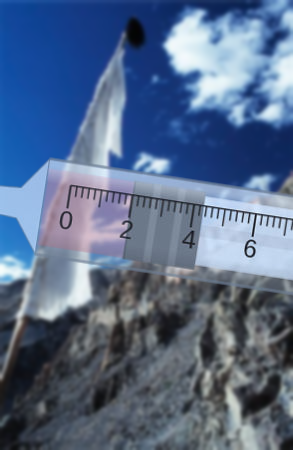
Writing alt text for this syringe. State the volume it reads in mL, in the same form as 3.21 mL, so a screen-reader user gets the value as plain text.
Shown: 2 mL
